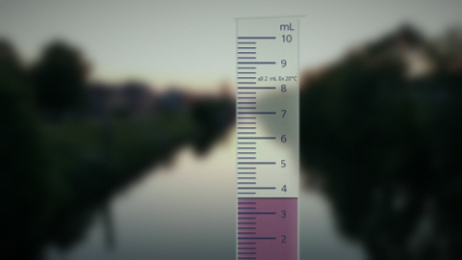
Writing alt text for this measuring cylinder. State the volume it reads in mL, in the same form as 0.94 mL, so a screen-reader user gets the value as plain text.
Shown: 3.6 mL
